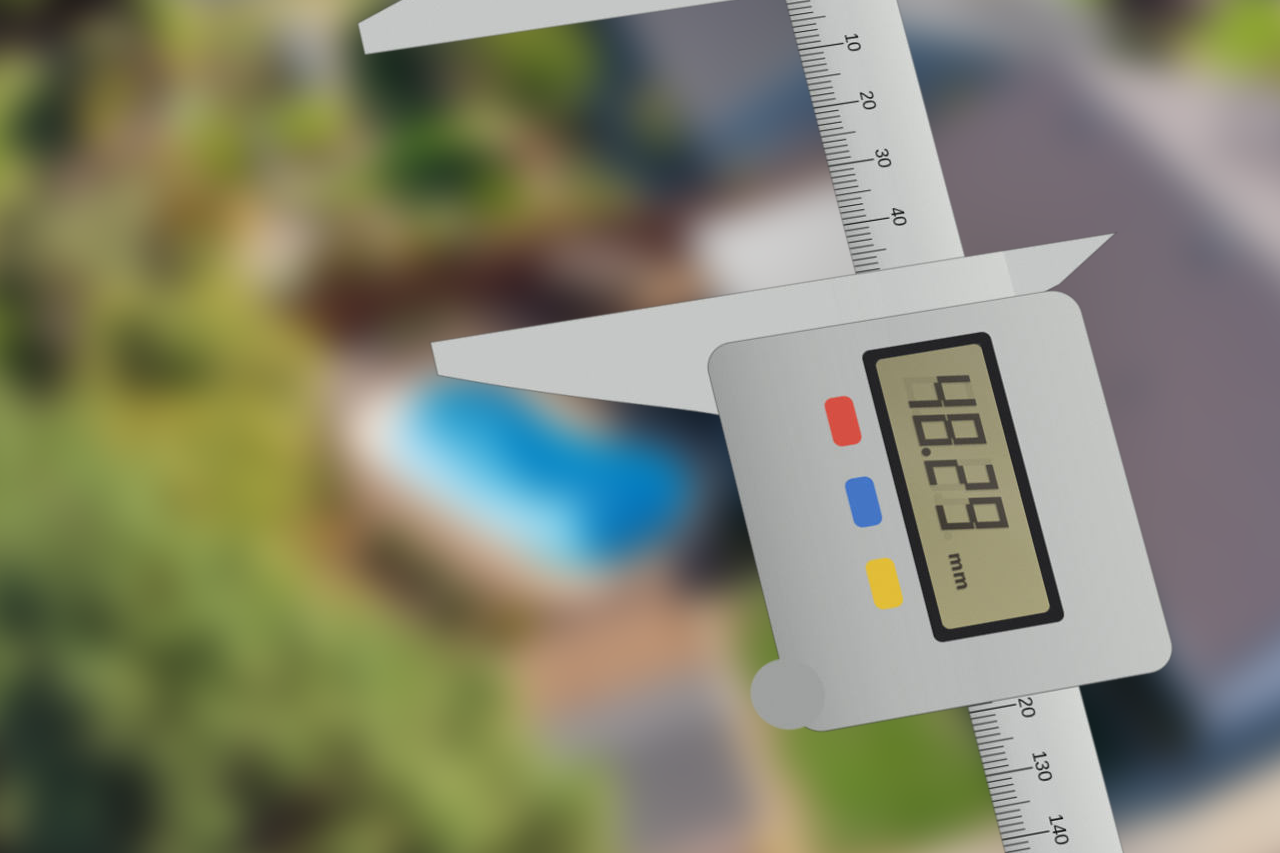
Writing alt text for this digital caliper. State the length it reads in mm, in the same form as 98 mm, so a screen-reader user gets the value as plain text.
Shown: 48.29 mm
